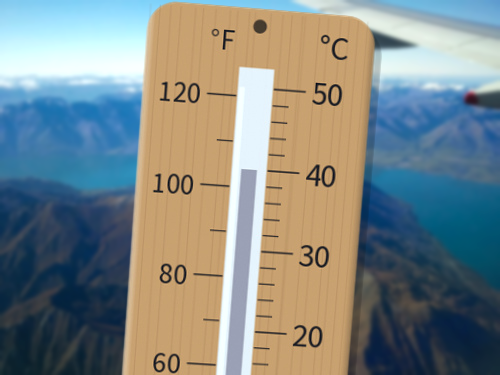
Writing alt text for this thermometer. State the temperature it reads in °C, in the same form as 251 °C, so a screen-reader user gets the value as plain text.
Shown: 40 °C
